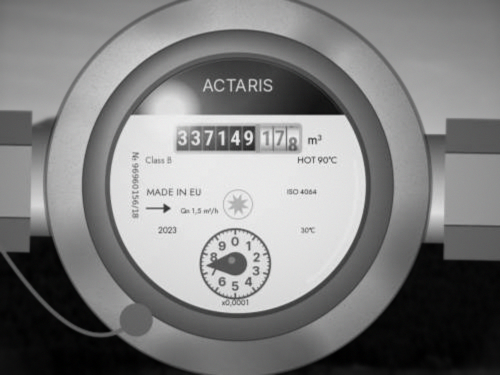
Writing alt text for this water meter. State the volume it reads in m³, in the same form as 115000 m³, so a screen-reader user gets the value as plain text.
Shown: 337149.1777 m³
